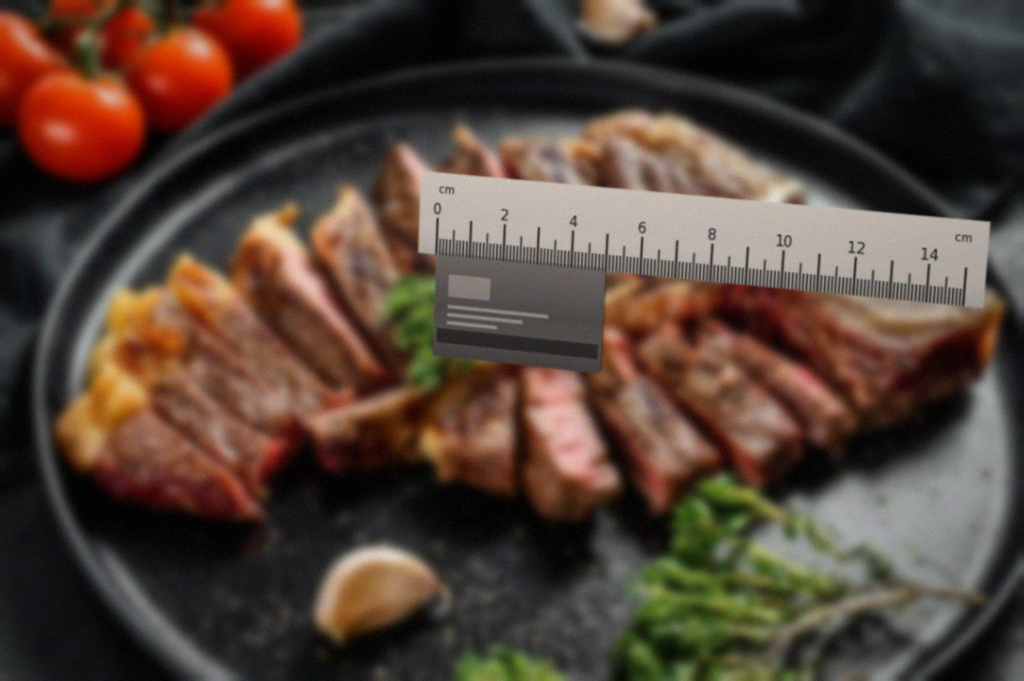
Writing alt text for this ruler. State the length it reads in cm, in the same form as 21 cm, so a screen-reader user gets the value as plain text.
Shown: 5 cm
